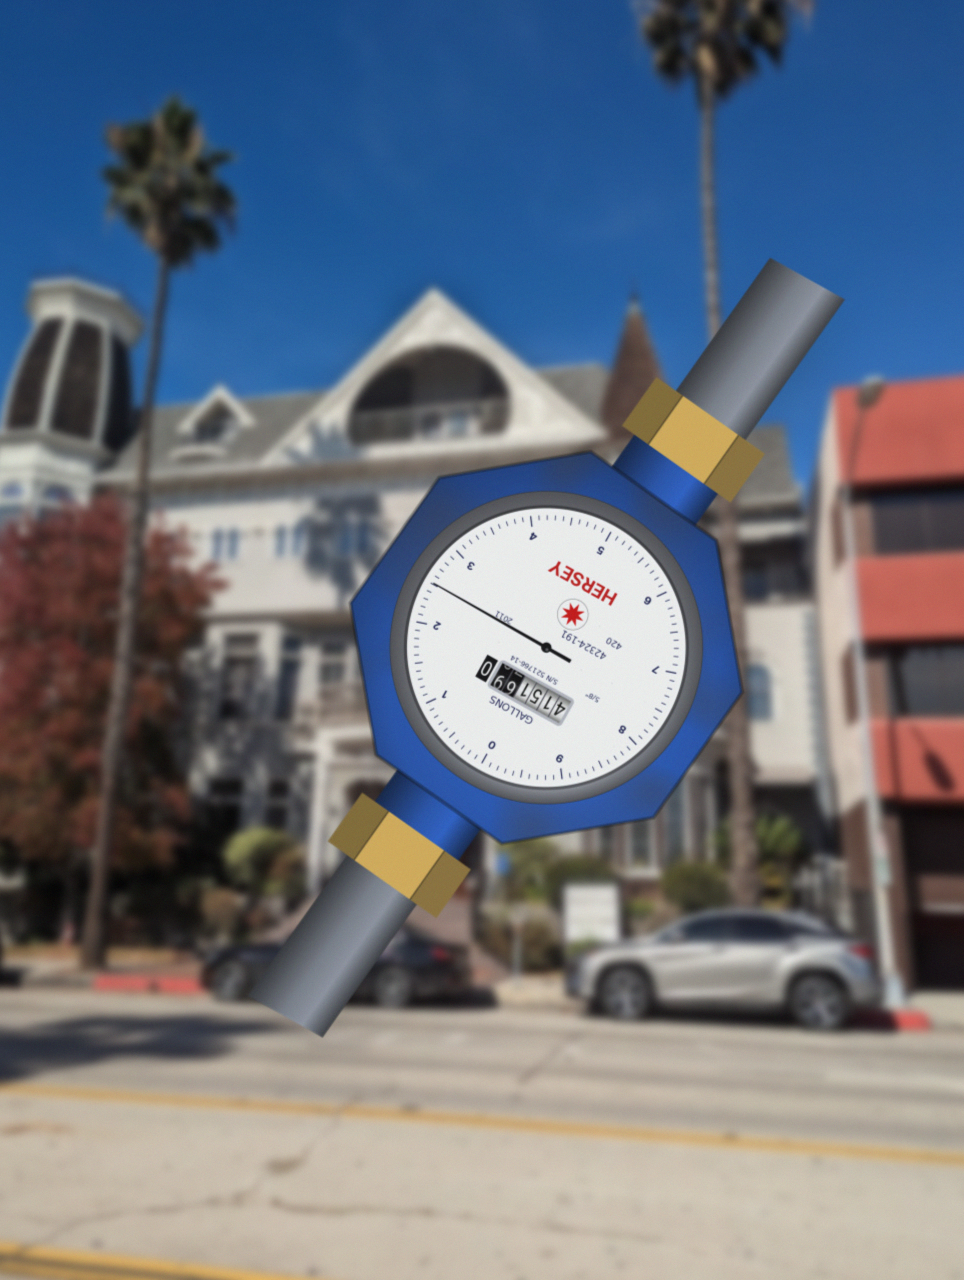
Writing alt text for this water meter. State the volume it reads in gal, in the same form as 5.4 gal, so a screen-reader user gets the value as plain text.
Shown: 4151692.5 gal
